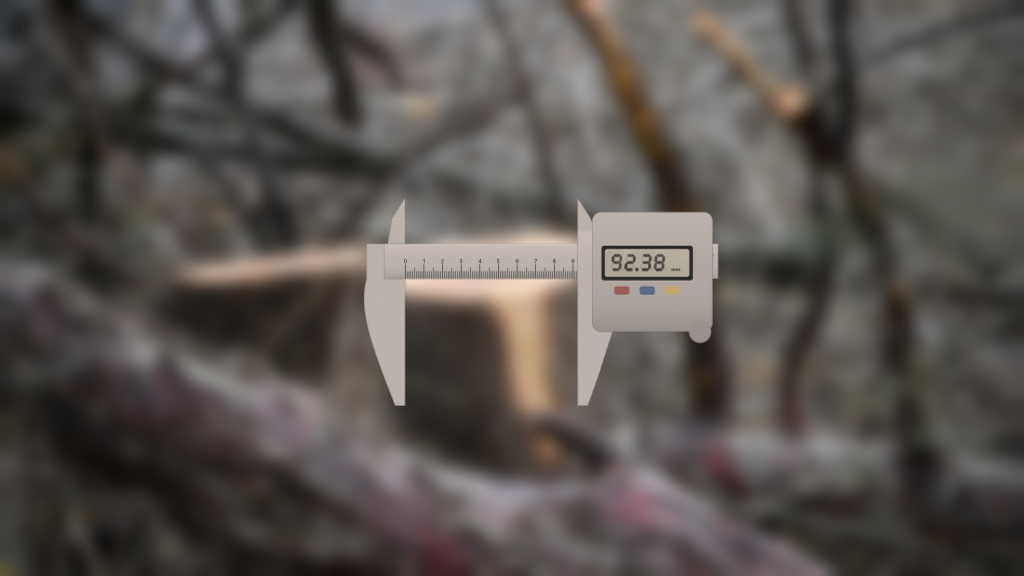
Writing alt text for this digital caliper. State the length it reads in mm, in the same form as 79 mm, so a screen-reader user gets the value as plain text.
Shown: 92.38 mm
